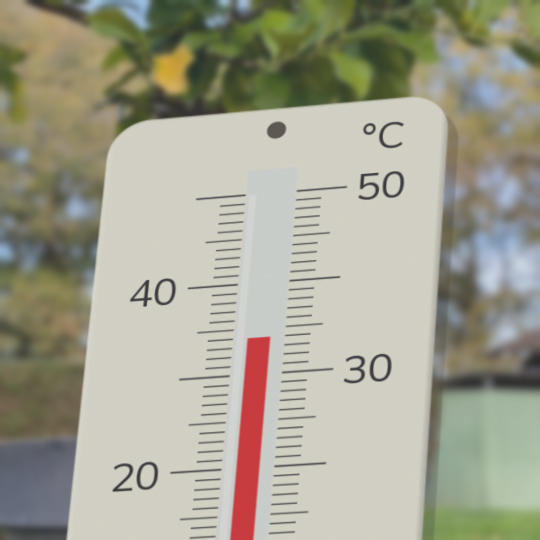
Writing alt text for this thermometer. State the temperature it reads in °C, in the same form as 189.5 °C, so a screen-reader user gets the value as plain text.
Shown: 34 °C
